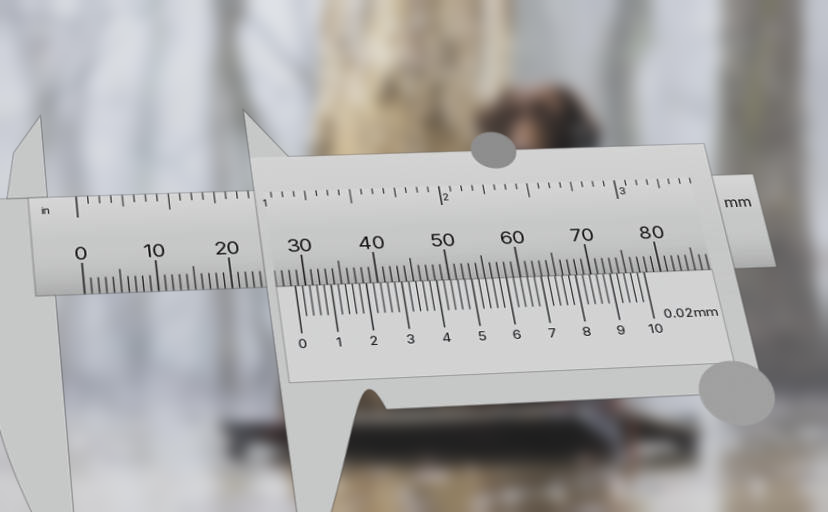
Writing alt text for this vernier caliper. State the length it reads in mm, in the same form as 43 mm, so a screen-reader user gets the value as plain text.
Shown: 28.6 mm
